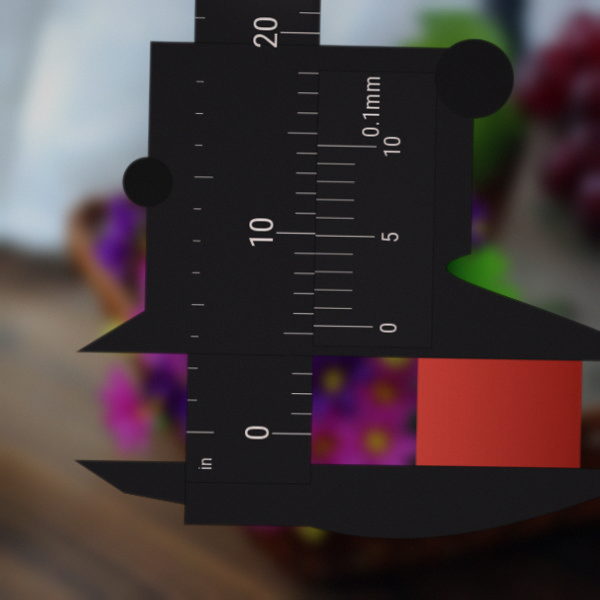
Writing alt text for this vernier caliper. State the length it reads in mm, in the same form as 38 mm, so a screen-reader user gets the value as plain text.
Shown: 5.4 mm
